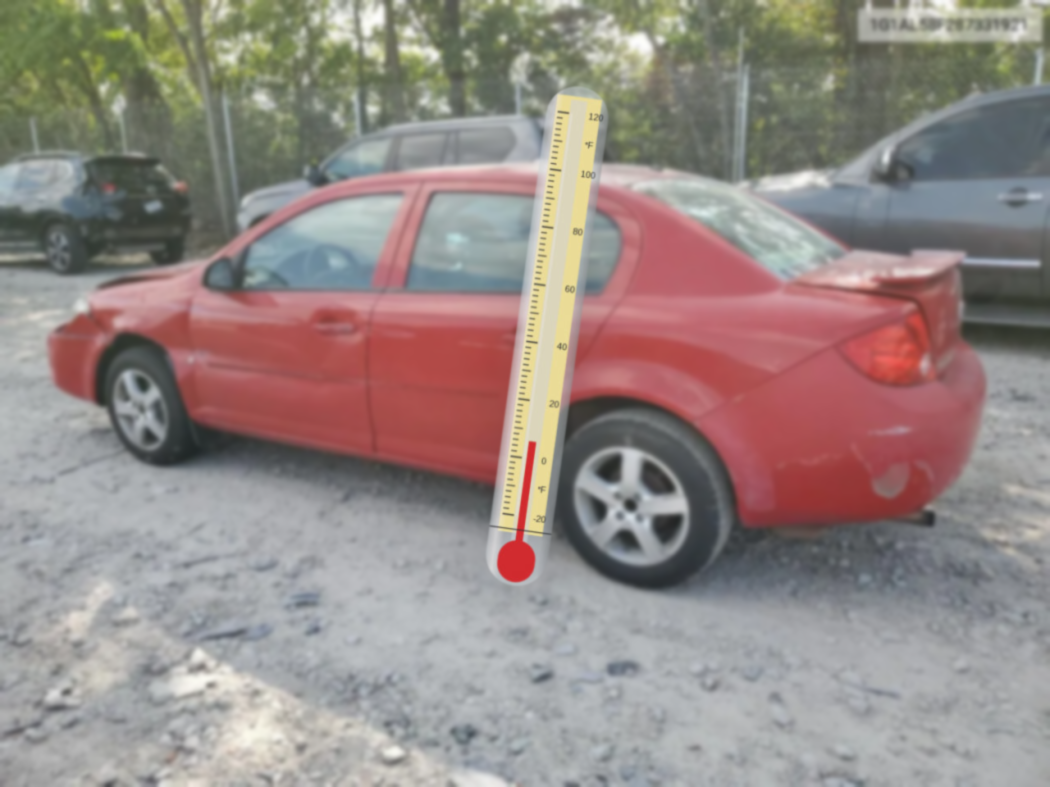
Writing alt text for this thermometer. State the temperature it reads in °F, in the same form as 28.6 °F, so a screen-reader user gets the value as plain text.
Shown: 6 °F
